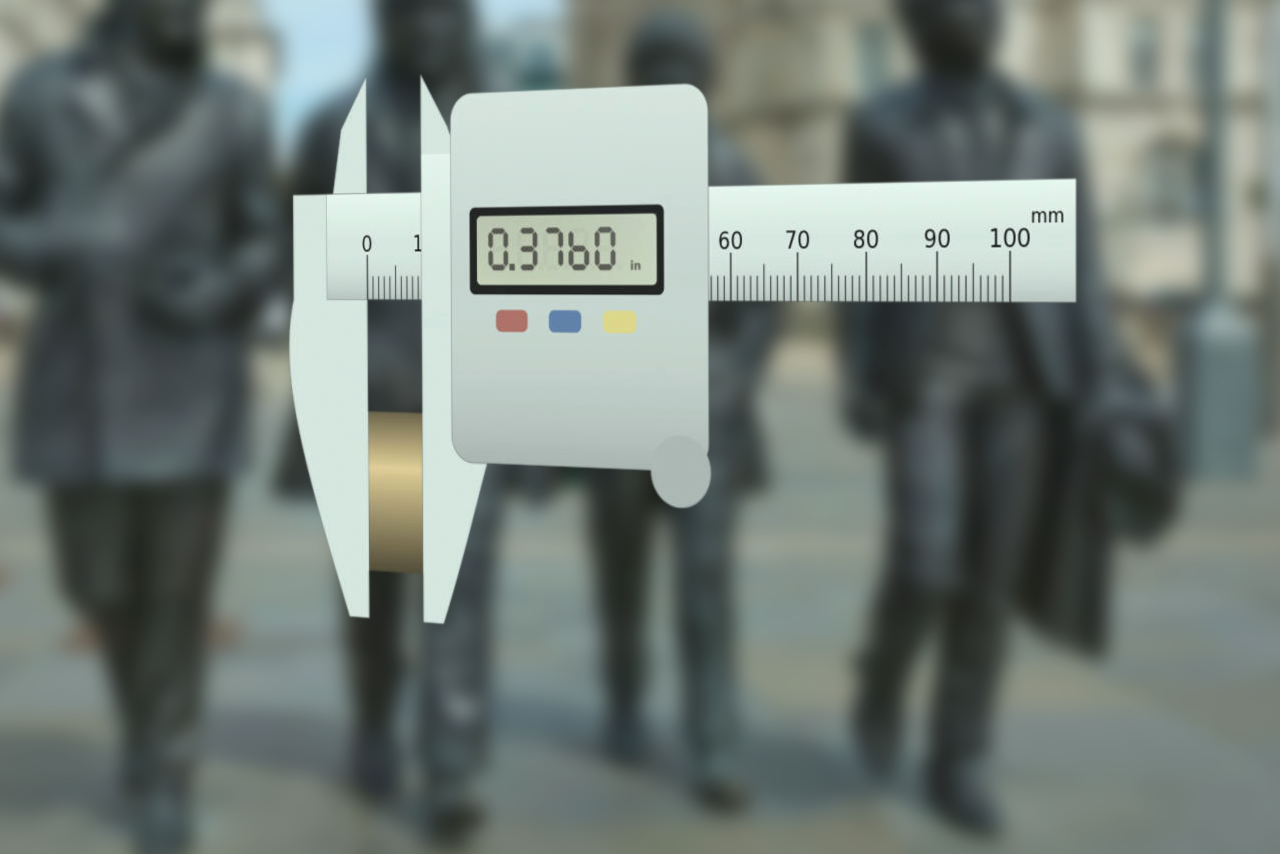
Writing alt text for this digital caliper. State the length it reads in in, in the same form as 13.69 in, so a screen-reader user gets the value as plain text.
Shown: 0.3760 in
